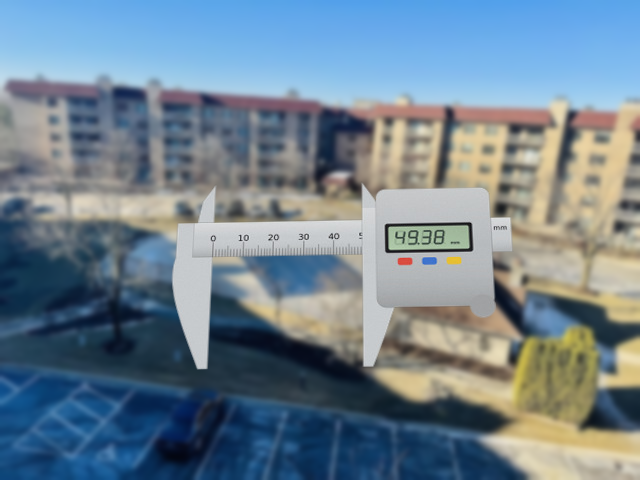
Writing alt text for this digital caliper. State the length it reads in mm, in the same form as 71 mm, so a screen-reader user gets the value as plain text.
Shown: 49.38 mm
